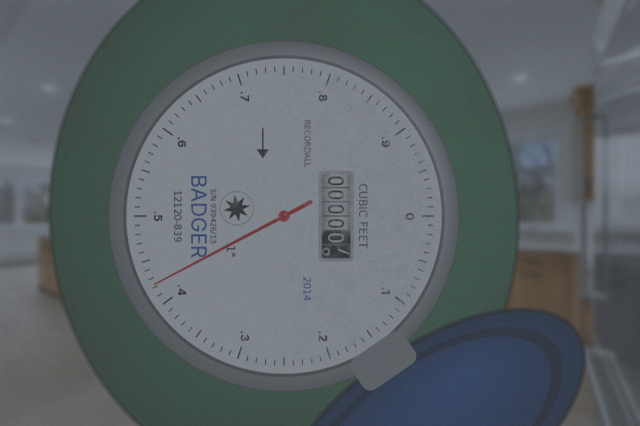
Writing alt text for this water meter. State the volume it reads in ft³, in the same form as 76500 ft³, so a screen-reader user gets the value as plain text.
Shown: 7.42 ft³
